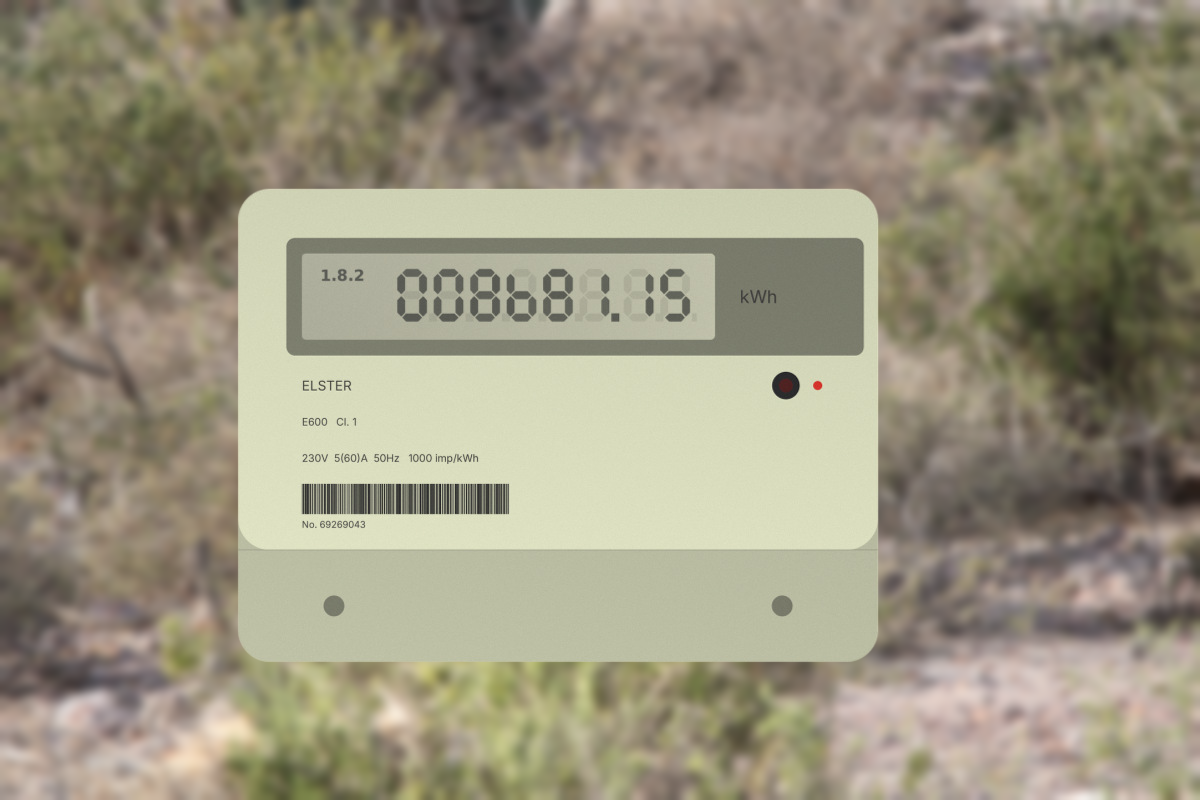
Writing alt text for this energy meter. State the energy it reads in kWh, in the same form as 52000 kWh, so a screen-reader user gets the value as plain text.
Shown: 8681.15 kWh
